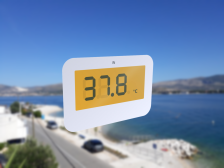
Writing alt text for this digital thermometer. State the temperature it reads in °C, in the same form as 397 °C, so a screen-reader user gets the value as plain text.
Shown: 37.8 °C
